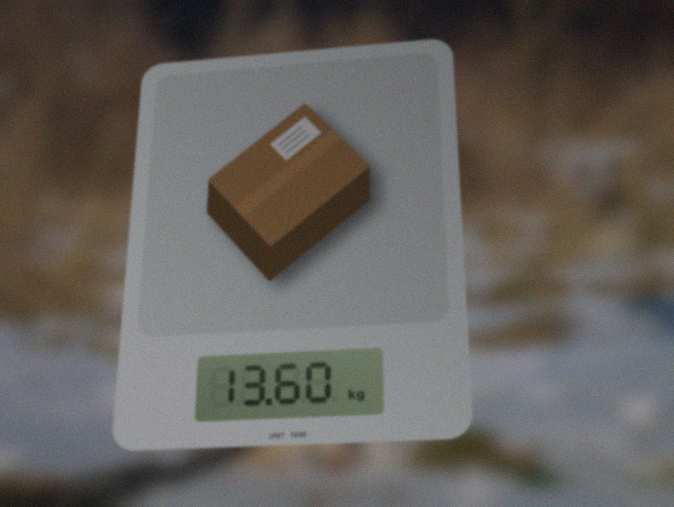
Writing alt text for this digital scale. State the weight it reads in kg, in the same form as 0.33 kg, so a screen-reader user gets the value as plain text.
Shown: 13.60 kg
